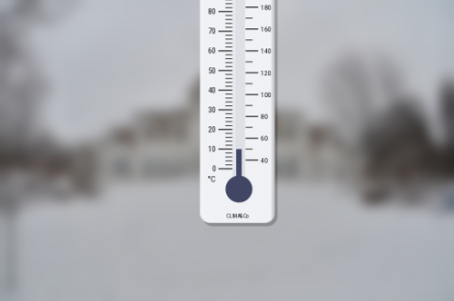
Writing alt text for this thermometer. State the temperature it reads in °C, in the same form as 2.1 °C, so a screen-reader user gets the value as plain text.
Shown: 10 °C
